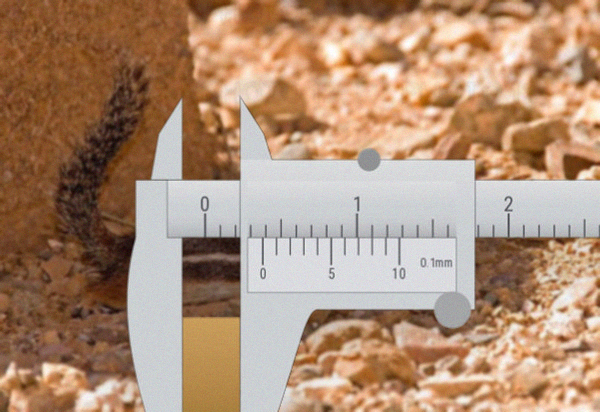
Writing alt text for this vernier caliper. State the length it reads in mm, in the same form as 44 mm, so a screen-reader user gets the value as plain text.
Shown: 3.8 mm
